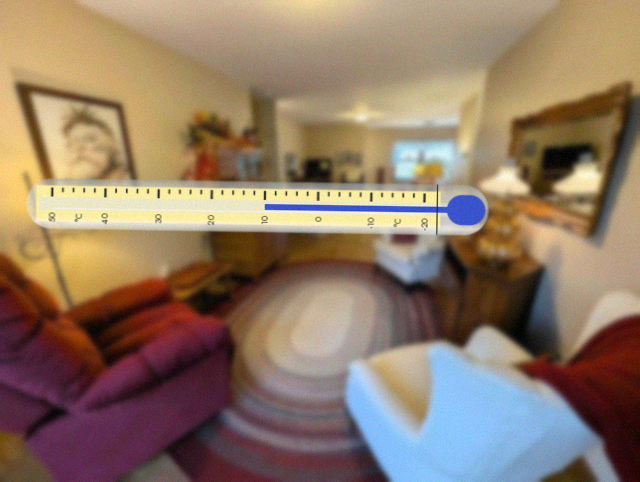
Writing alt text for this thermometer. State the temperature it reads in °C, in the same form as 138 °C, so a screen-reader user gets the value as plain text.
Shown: 10 °C
